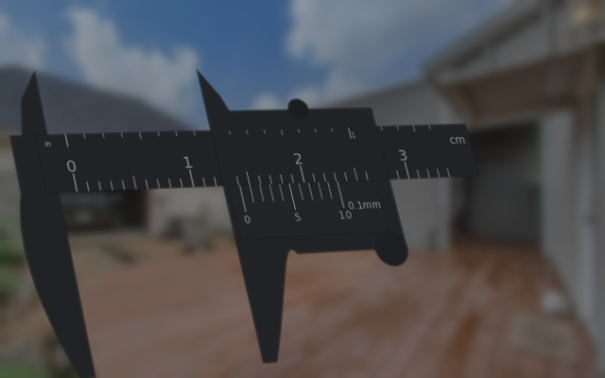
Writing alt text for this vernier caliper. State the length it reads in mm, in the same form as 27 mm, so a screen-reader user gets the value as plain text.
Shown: 14.1 mm
